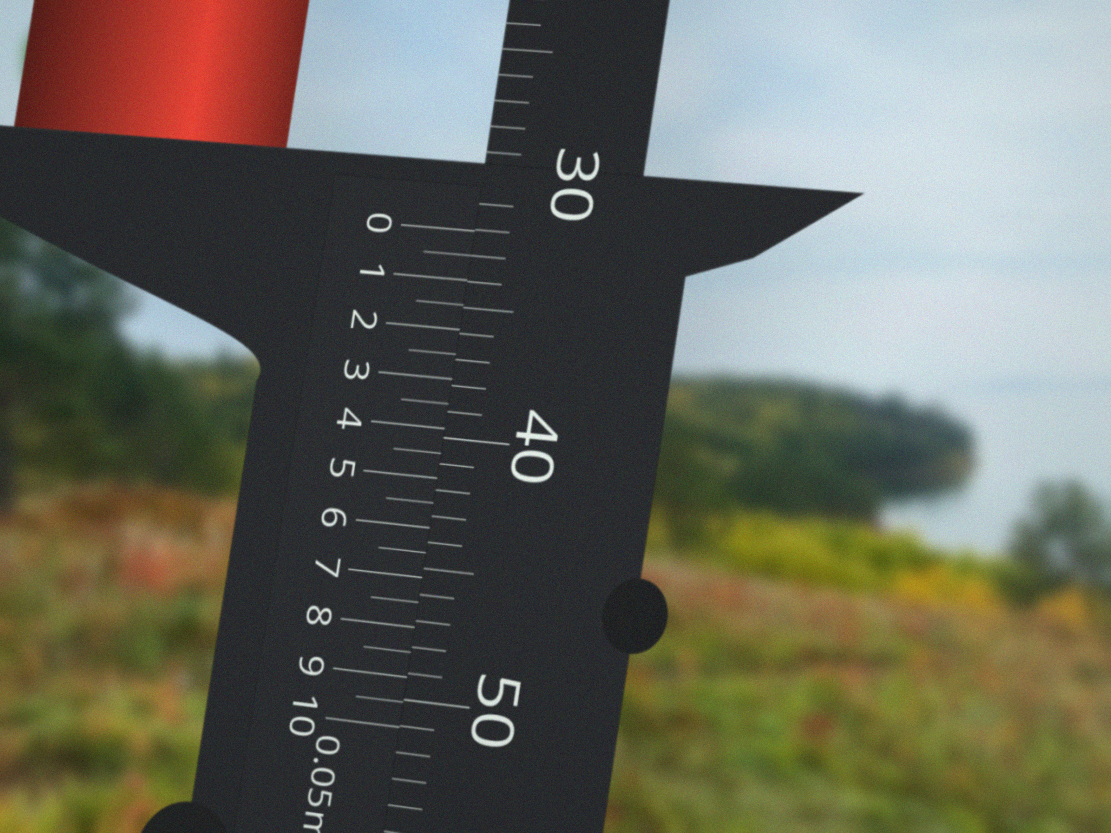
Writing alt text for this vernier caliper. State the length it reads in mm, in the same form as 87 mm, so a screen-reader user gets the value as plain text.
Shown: 32.05 mm
